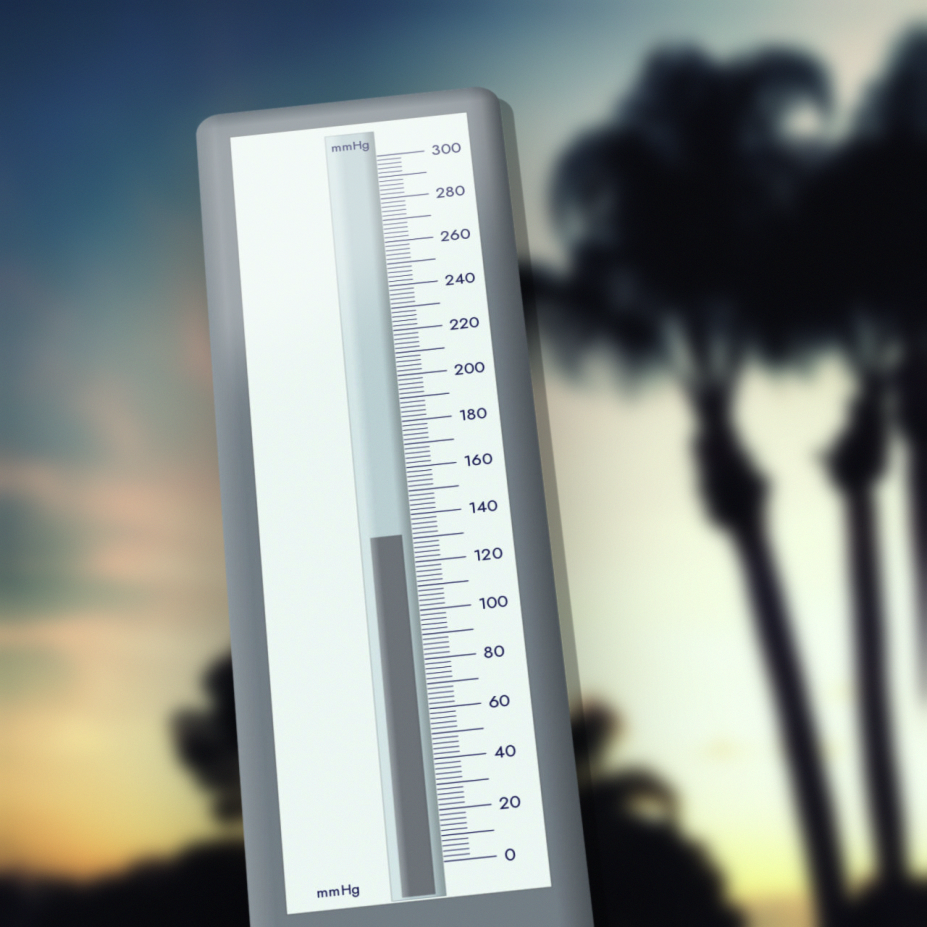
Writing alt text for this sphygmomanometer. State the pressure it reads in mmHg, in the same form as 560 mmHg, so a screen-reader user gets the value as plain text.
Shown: 132 mmHg
